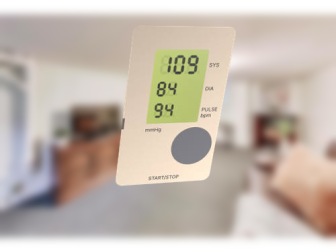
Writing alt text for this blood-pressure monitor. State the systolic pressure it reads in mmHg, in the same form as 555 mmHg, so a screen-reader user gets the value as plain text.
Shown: 109 mmHg
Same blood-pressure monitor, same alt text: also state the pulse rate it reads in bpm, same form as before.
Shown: 94 bpm
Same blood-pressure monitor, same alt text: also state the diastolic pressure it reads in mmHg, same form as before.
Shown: 84 mmHg
